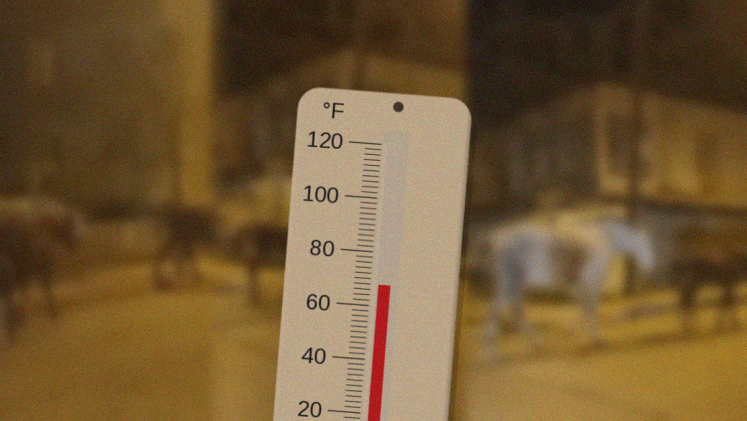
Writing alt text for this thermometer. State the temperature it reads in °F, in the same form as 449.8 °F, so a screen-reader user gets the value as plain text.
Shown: 68 °F
